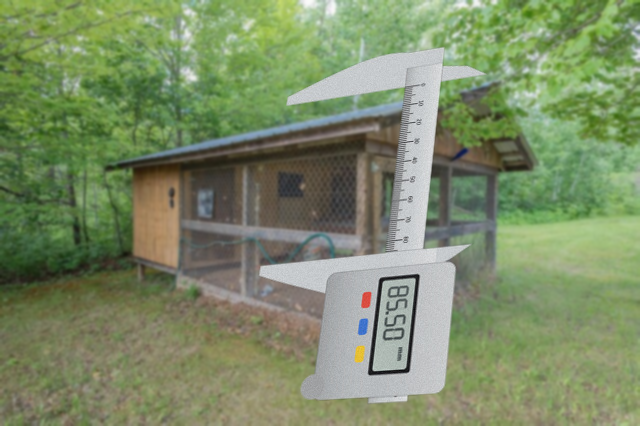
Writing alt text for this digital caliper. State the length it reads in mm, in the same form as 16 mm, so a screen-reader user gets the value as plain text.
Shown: 85.50 mm
